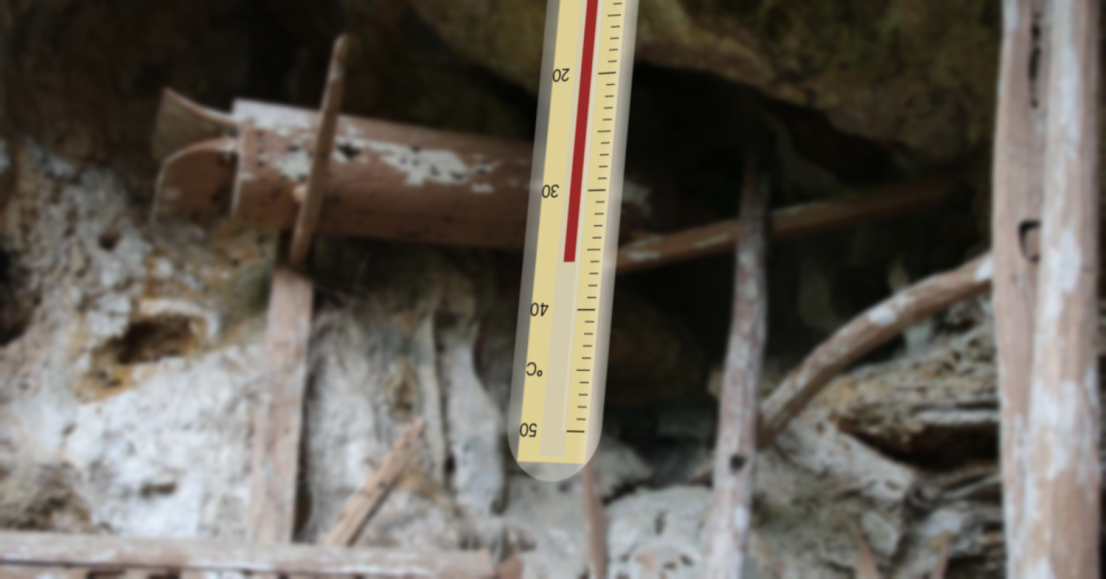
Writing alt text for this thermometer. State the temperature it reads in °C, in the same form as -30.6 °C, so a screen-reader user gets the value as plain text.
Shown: 36 °C
